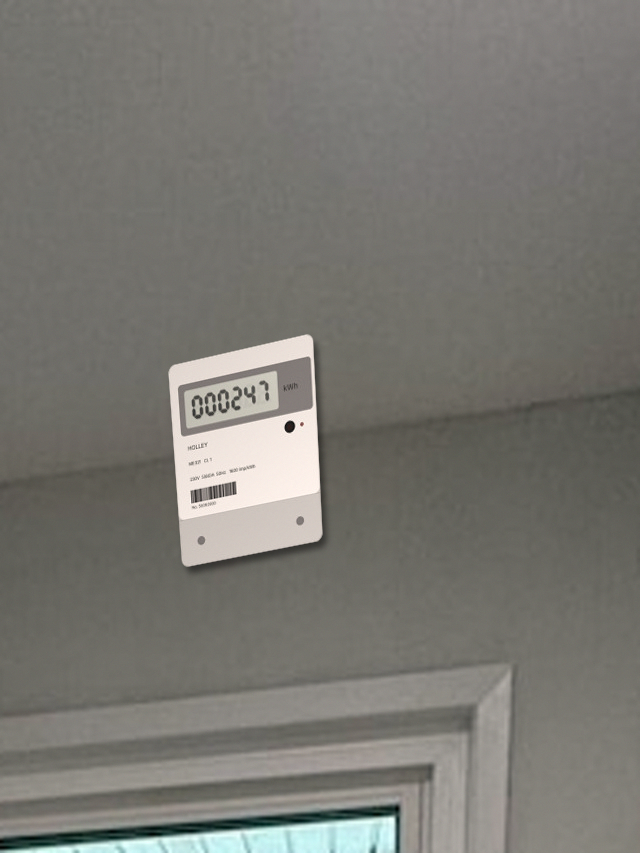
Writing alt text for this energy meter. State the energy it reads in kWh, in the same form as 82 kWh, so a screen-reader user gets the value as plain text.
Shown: 247 kWh
